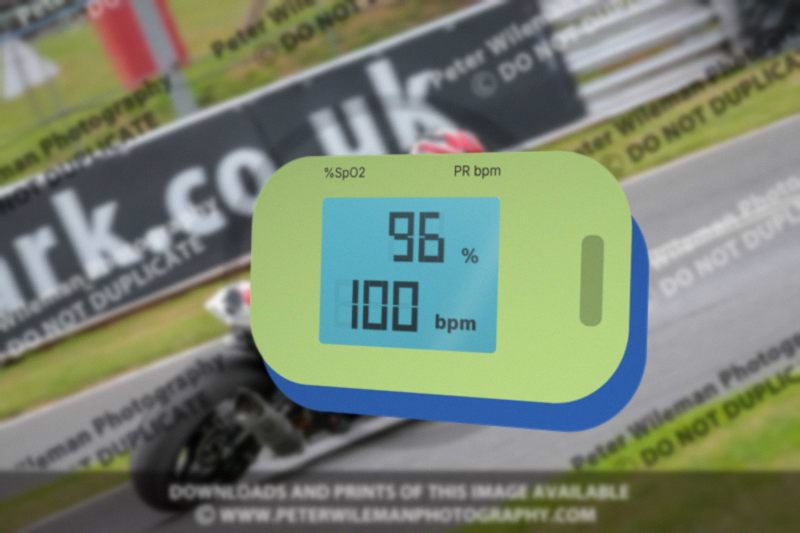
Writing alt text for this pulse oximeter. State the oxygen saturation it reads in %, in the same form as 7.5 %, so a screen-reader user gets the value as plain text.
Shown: 96 %
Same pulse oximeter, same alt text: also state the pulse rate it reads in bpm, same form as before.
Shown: 100 bpm
